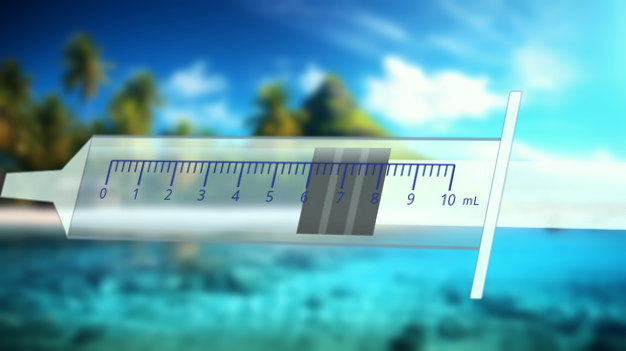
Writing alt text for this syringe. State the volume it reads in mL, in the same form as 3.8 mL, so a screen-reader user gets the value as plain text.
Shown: 6 mL
